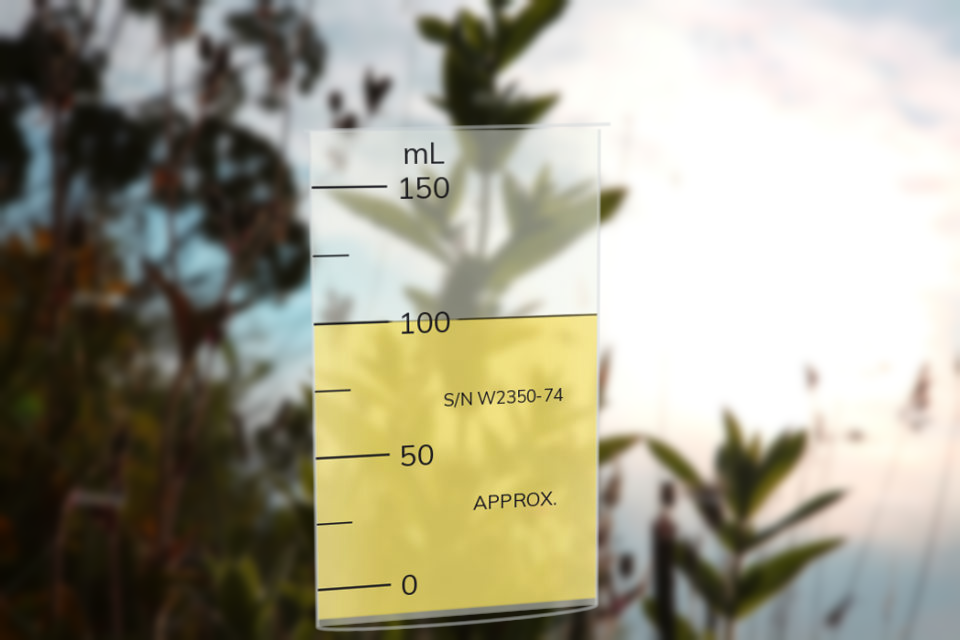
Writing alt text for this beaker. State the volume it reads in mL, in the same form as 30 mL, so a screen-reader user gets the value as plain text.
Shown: 100 mL
